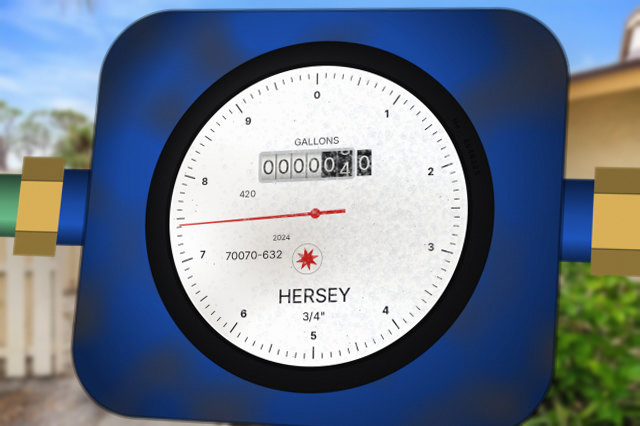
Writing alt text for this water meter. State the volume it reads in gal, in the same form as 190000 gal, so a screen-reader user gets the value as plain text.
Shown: 37.4 gal
